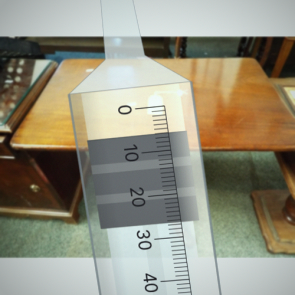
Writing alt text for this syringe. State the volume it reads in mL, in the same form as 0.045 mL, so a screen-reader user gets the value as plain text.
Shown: 6 mL
